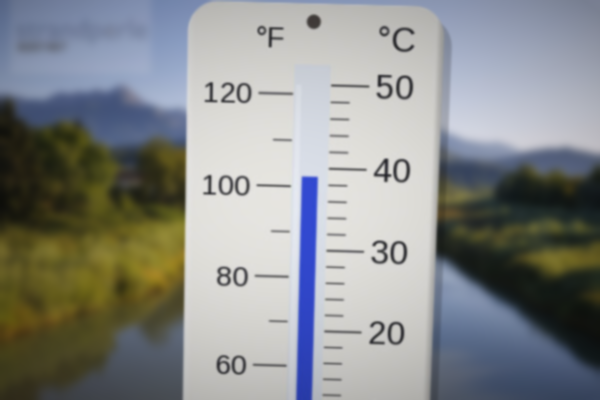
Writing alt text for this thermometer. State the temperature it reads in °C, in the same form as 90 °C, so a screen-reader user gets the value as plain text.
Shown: 39 °C
